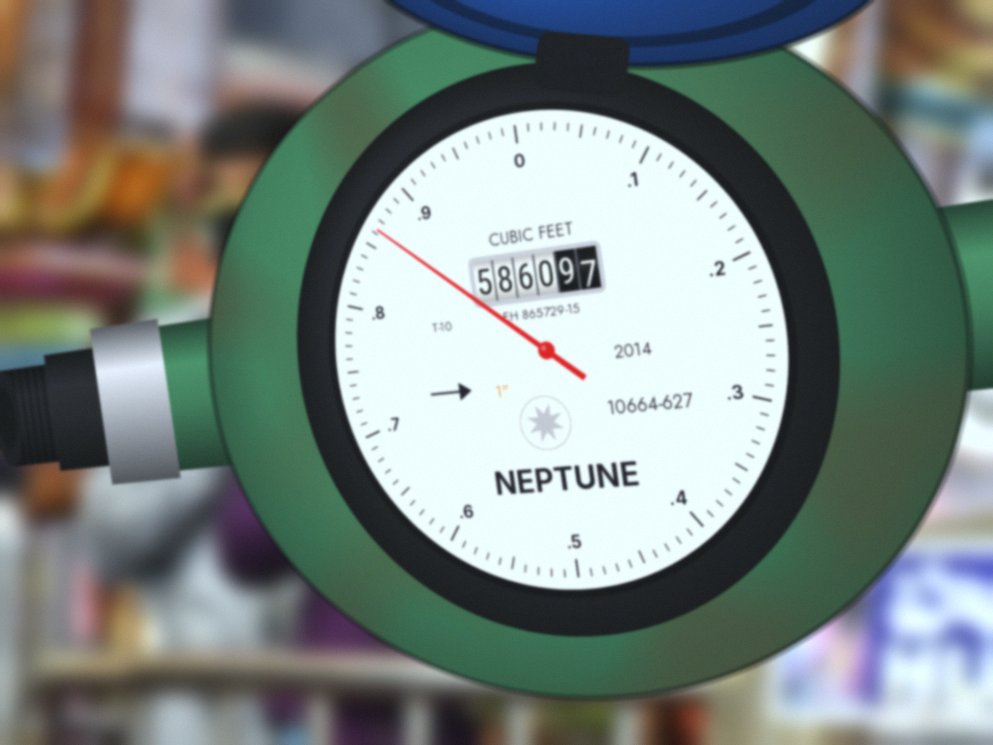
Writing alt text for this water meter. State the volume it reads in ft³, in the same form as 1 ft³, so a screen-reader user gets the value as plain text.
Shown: 586096.86 ft³
